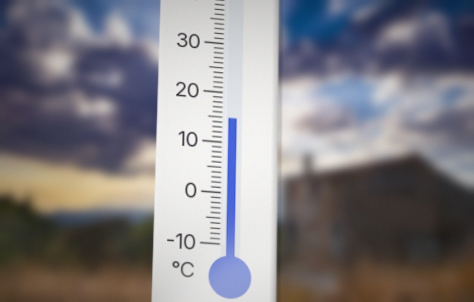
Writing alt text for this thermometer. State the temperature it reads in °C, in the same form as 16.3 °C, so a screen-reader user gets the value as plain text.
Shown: 15 °C
